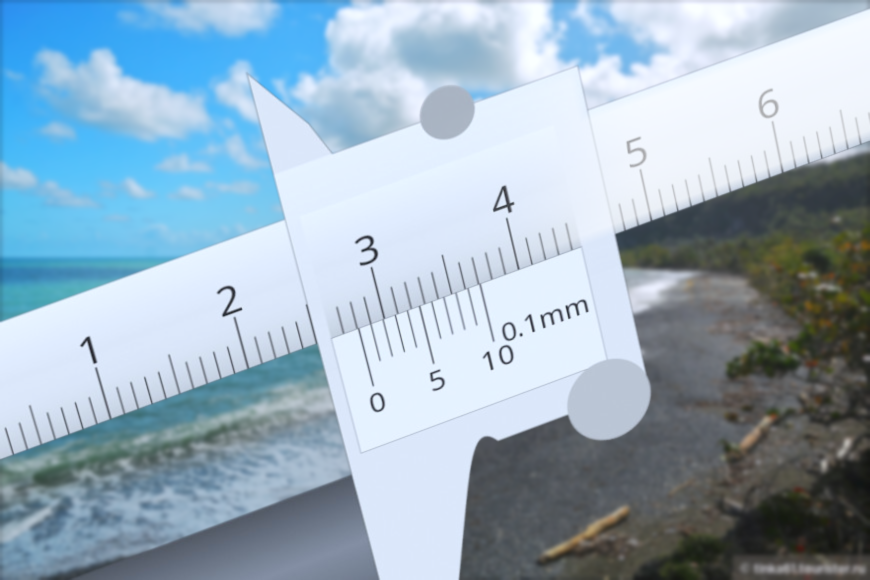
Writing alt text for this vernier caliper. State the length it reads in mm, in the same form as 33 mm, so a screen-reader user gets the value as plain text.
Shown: 28.1 mm
